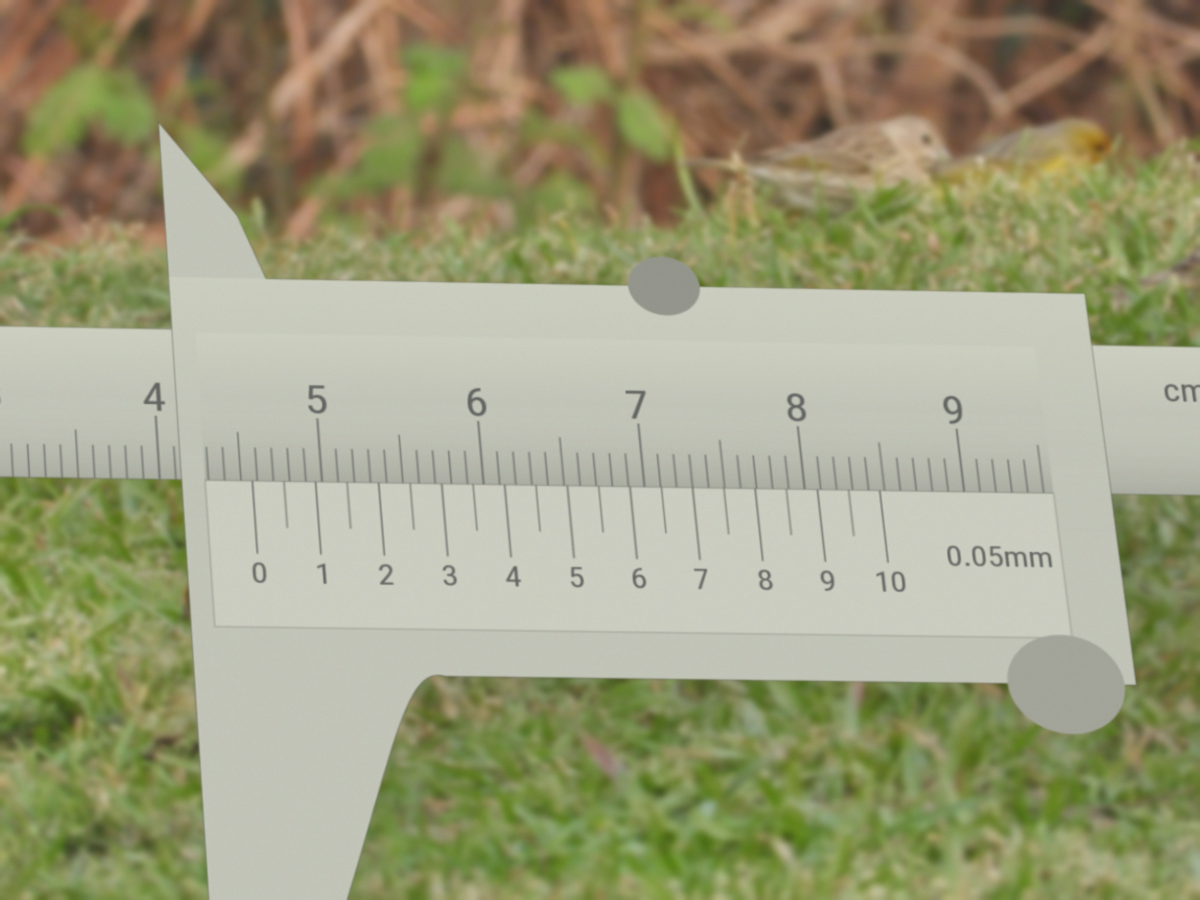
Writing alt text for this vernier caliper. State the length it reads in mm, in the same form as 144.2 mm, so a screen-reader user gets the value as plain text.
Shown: 45.7 mm
